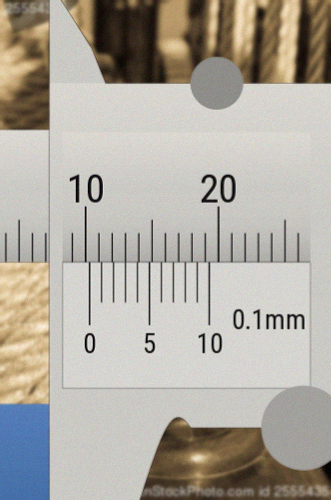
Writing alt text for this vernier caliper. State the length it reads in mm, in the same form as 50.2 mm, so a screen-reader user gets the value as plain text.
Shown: 10.3 mm
